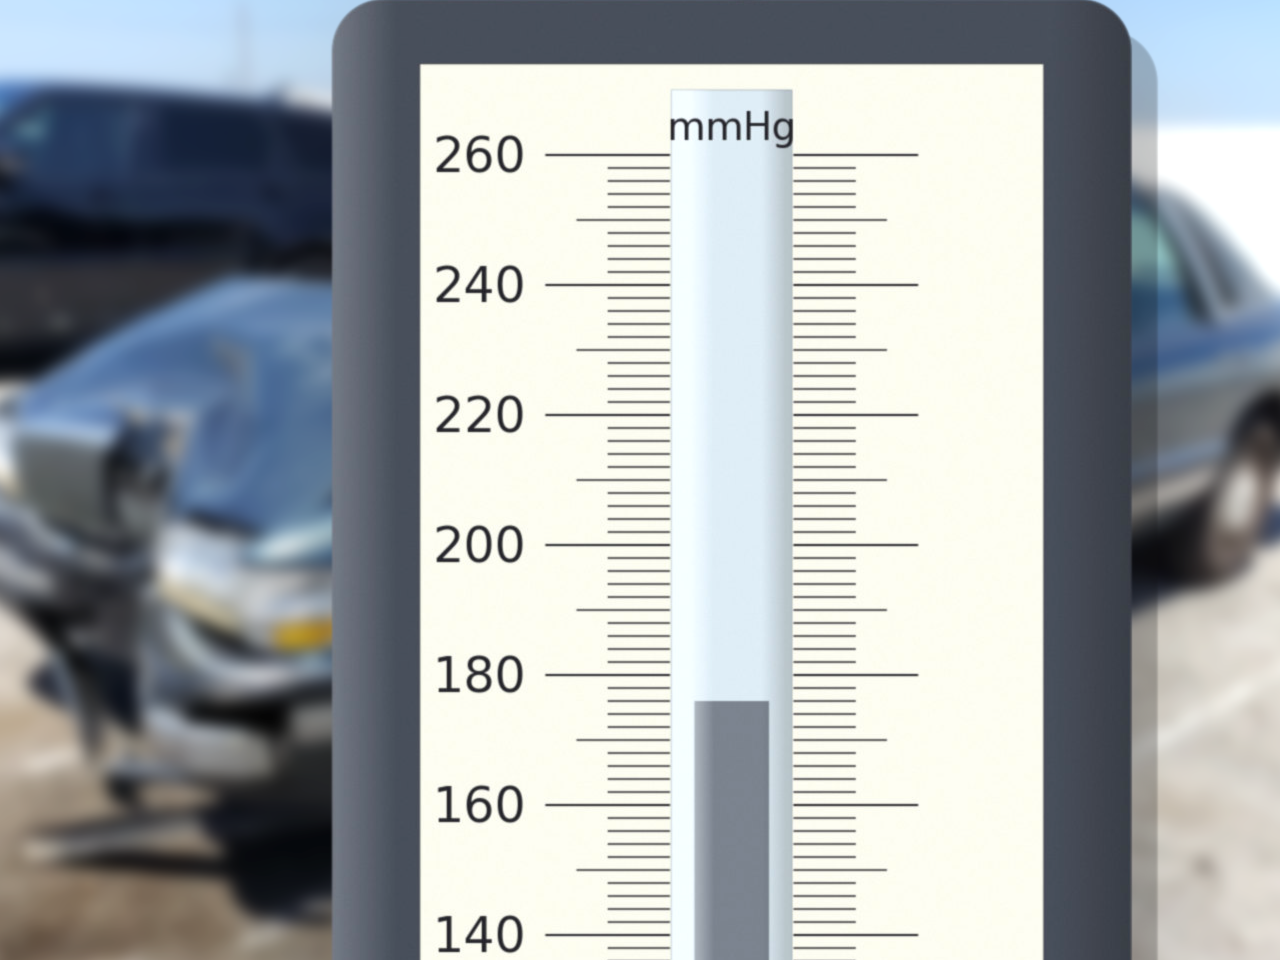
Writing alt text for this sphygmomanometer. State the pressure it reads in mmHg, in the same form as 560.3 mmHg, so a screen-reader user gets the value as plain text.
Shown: 176 mmHg
